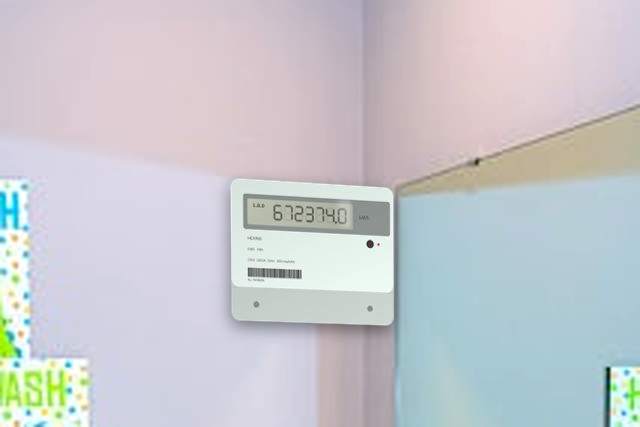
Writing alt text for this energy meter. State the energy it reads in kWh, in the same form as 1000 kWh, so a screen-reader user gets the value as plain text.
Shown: 672374.0 kWh
